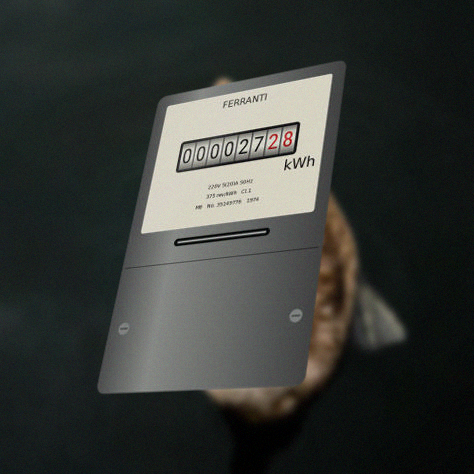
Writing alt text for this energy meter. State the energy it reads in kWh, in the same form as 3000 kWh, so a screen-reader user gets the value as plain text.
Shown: 27.28 kWh
